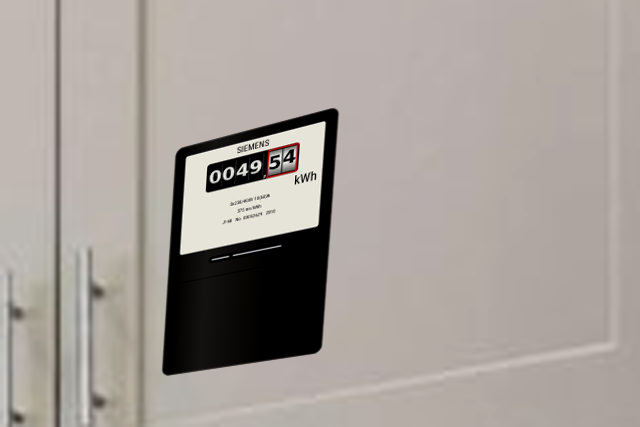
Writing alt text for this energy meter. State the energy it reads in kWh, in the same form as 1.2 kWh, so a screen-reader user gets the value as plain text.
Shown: 49.54 kWh
